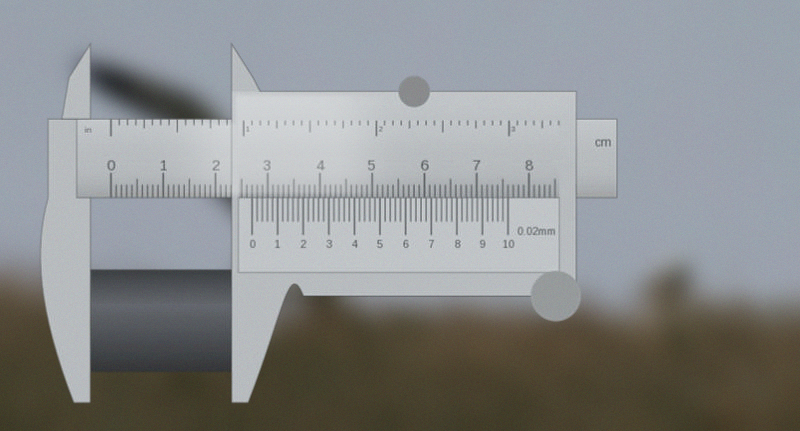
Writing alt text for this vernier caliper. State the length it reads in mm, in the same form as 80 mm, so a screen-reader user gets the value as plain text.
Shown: 27.0 mm
